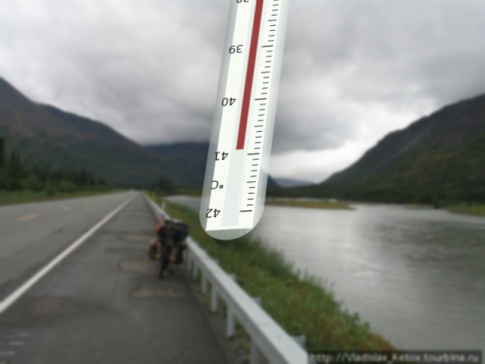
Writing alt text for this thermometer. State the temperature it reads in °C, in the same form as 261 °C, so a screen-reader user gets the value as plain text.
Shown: 40.9 °C
